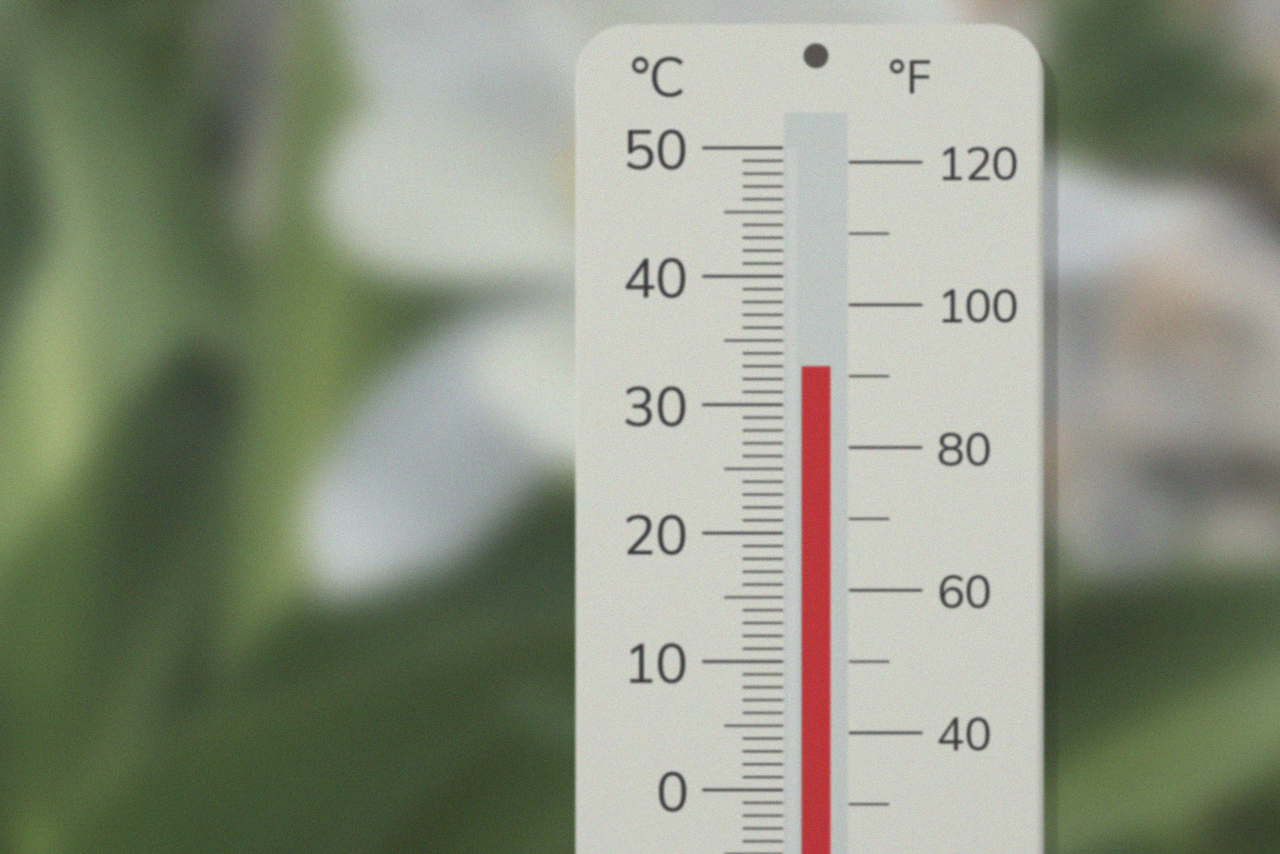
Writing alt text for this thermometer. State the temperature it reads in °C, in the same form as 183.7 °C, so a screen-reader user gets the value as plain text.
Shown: 33 °C
